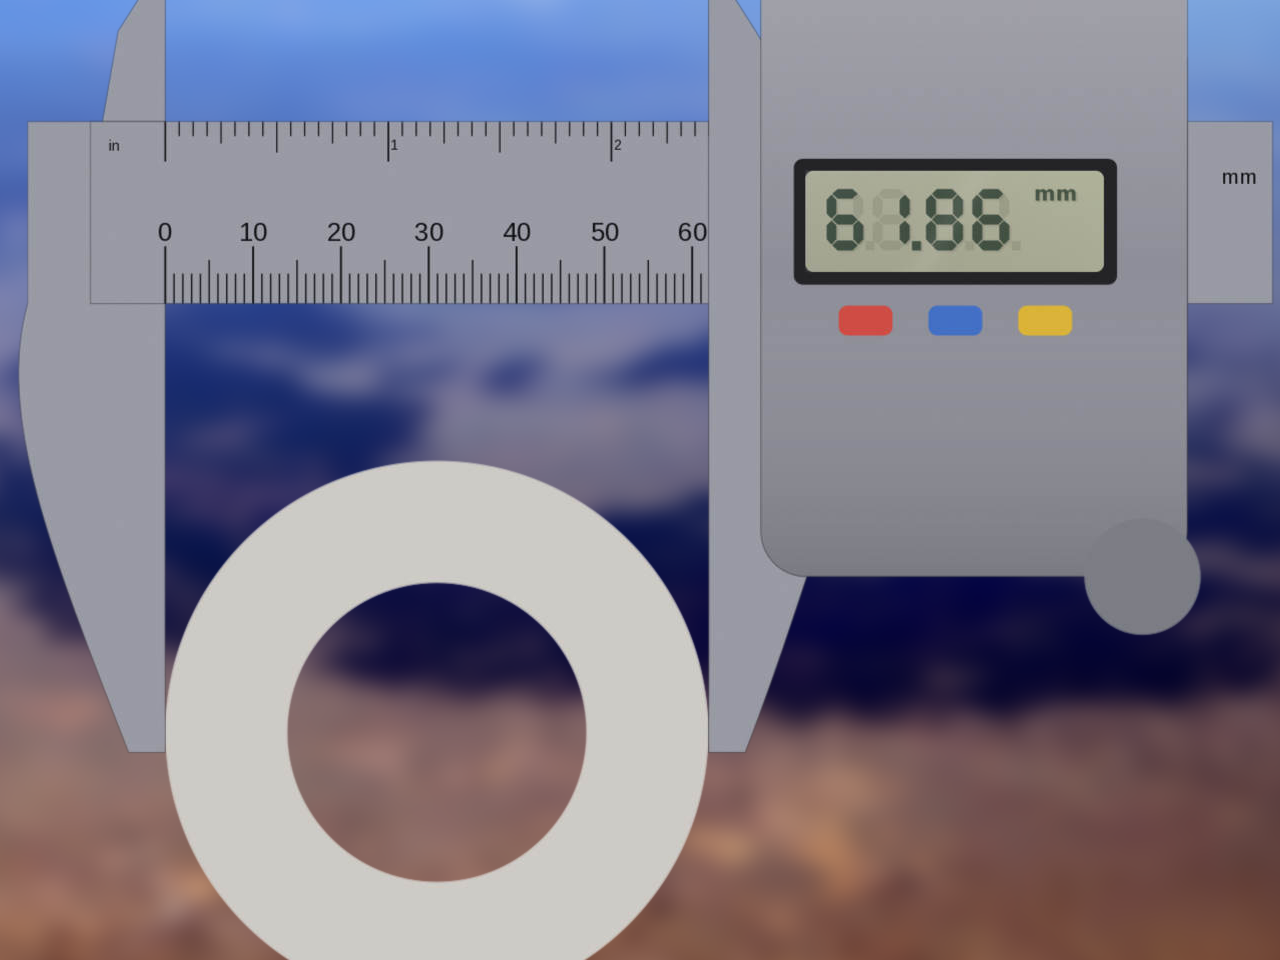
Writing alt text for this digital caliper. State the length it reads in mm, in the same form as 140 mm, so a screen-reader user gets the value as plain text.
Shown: 61.86 mm
